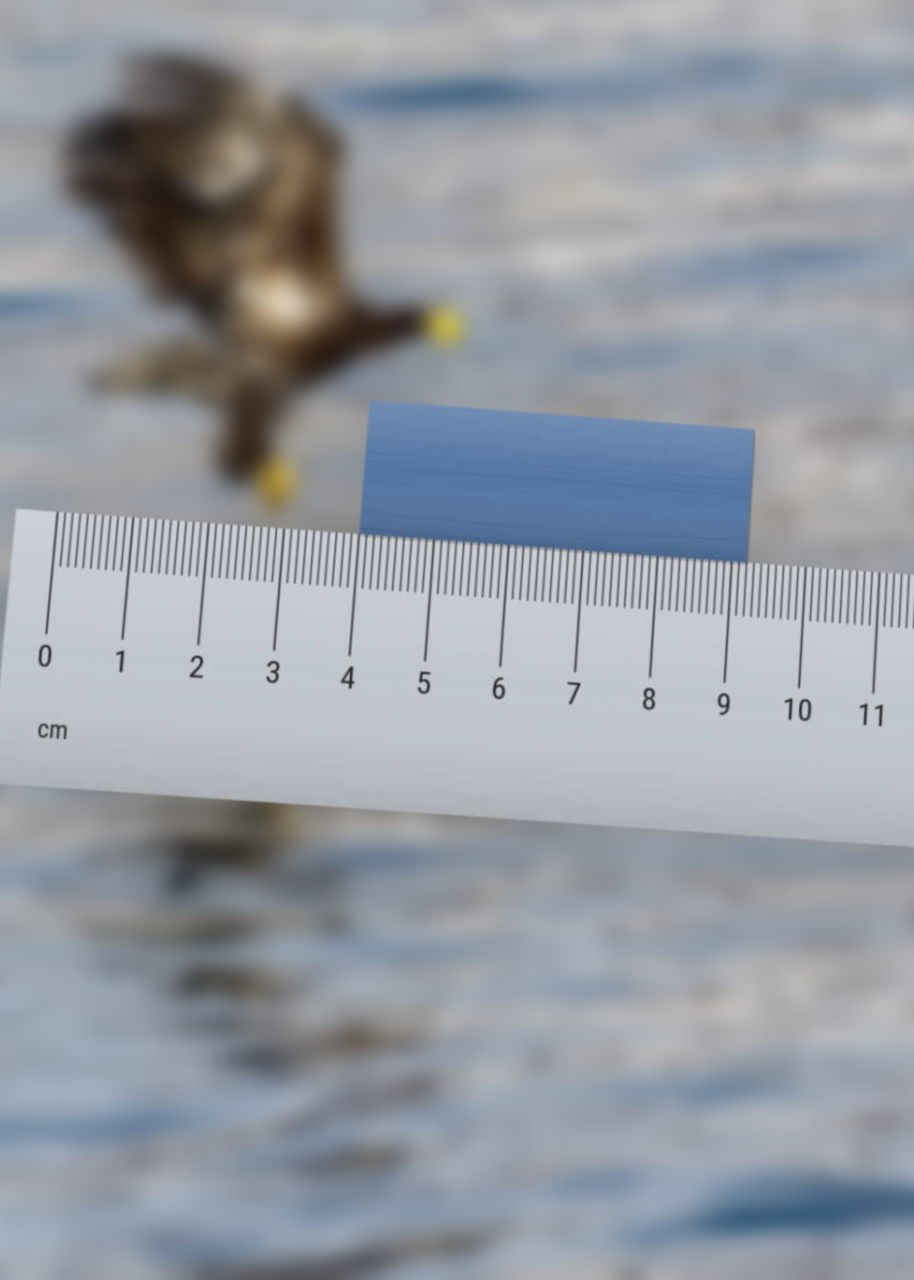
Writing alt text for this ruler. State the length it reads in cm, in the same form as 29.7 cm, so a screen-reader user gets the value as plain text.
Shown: 5.2 cm
